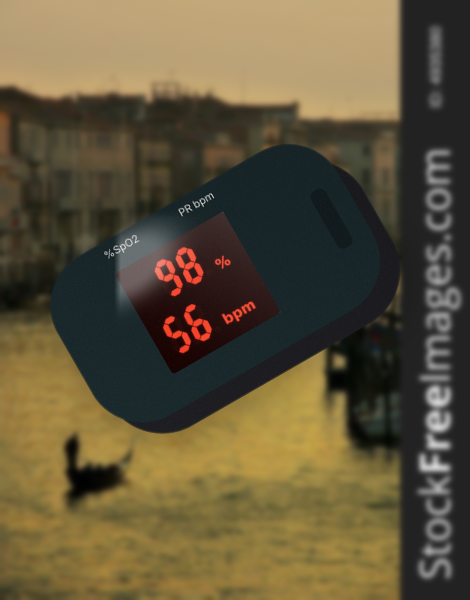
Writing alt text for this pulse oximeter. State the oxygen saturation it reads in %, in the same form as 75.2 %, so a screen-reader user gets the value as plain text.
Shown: 98 %
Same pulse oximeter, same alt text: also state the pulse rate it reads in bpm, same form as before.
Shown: 56 bpm
